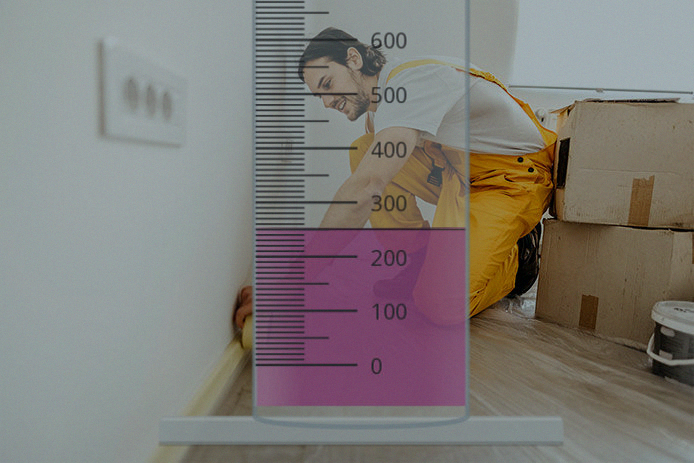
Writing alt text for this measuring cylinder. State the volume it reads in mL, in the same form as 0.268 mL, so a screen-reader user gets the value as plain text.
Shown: 250 mL
